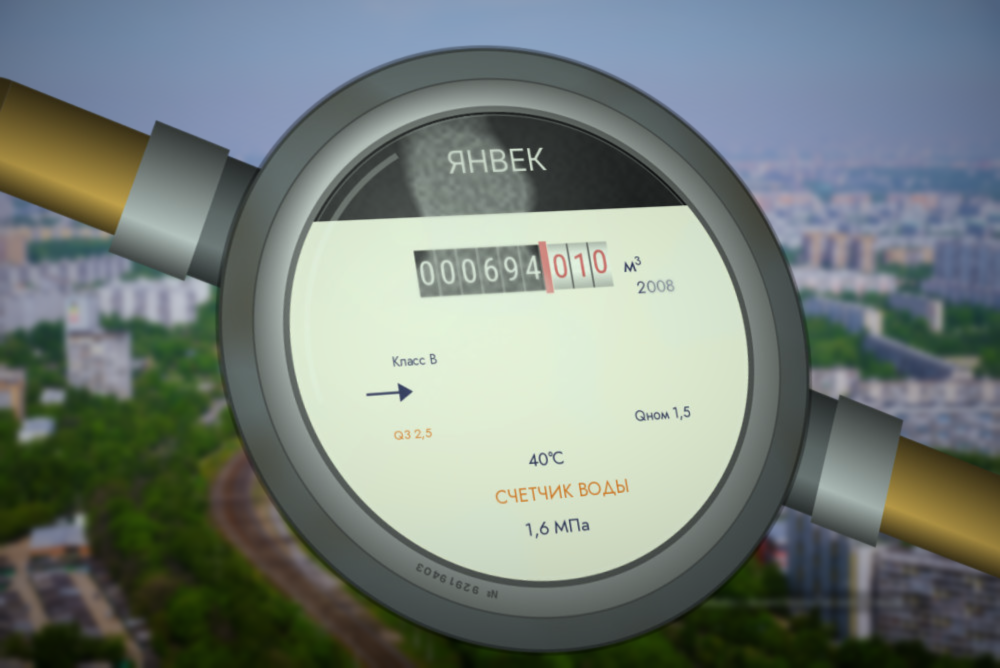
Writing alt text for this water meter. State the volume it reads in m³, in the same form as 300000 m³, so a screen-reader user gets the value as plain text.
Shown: 694.010 m³
